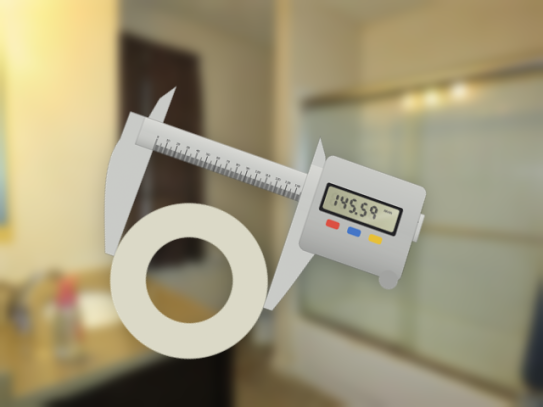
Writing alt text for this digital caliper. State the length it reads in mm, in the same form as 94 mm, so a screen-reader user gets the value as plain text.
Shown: 145.59 mm
